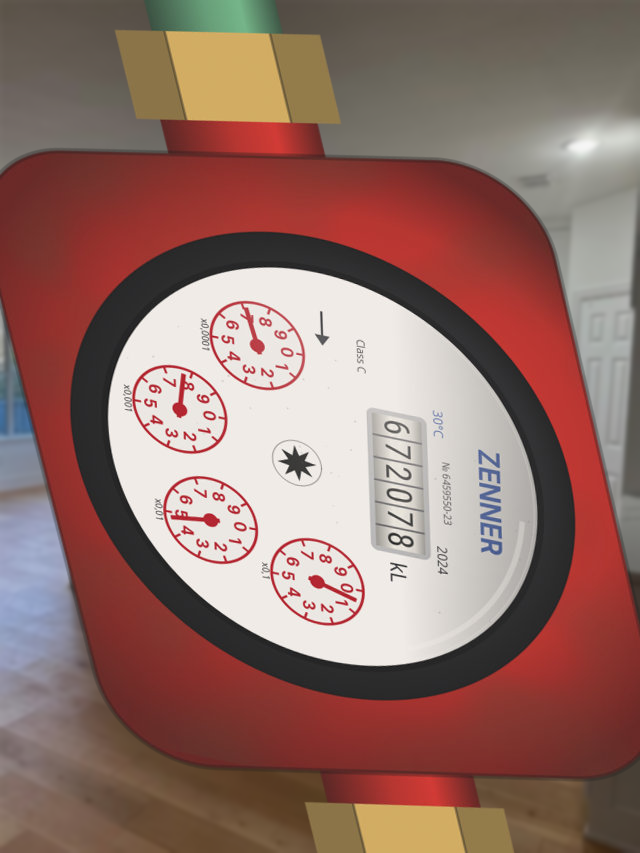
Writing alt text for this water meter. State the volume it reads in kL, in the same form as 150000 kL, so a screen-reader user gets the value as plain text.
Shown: 672078.0477 kL
